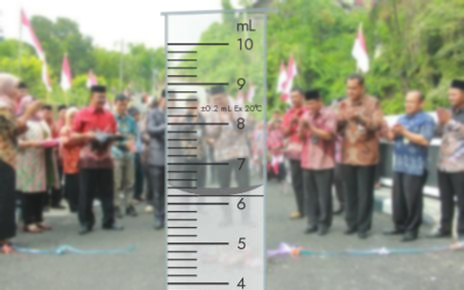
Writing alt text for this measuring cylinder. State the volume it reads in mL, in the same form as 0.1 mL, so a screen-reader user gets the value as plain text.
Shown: 6.2 mL
